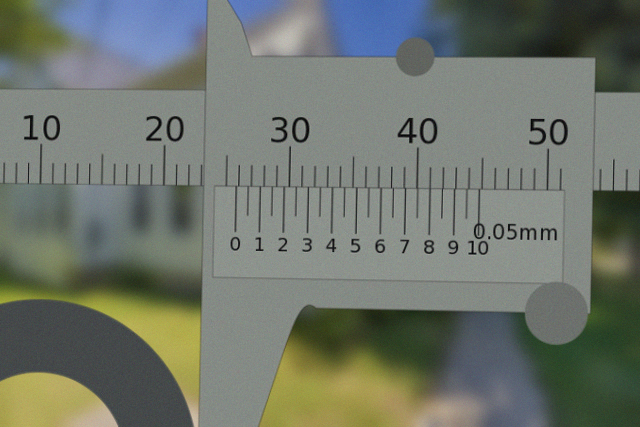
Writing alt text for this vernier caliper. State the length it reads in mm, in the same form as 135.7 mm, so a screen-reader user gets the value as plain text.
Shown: 25.8 mm
